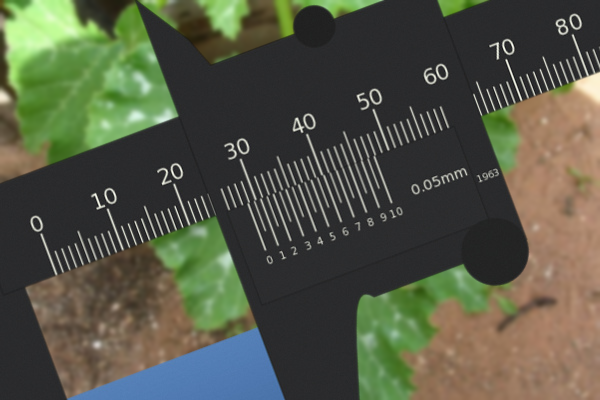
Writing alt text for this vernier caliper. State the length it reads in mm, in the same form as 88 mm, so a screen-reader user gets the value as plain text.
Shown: 28.8 mm
